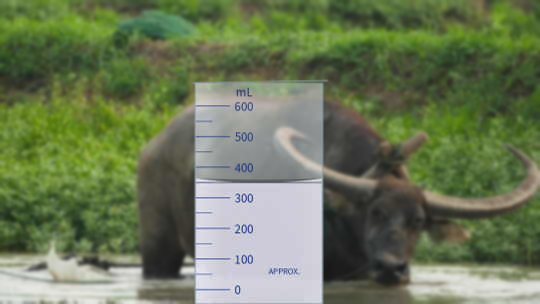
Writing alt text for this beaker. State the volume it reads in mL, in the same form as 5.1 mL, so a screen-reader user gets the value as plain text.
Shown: 350 mL
